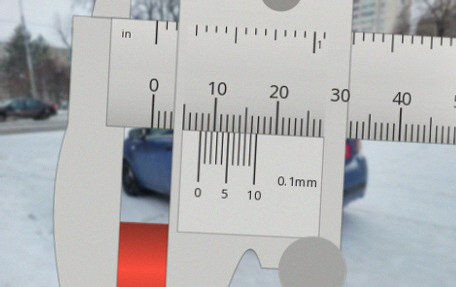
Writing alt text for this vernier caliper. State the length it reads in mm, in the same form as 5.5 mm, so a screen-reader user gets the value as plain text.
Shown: 7.8 mm
